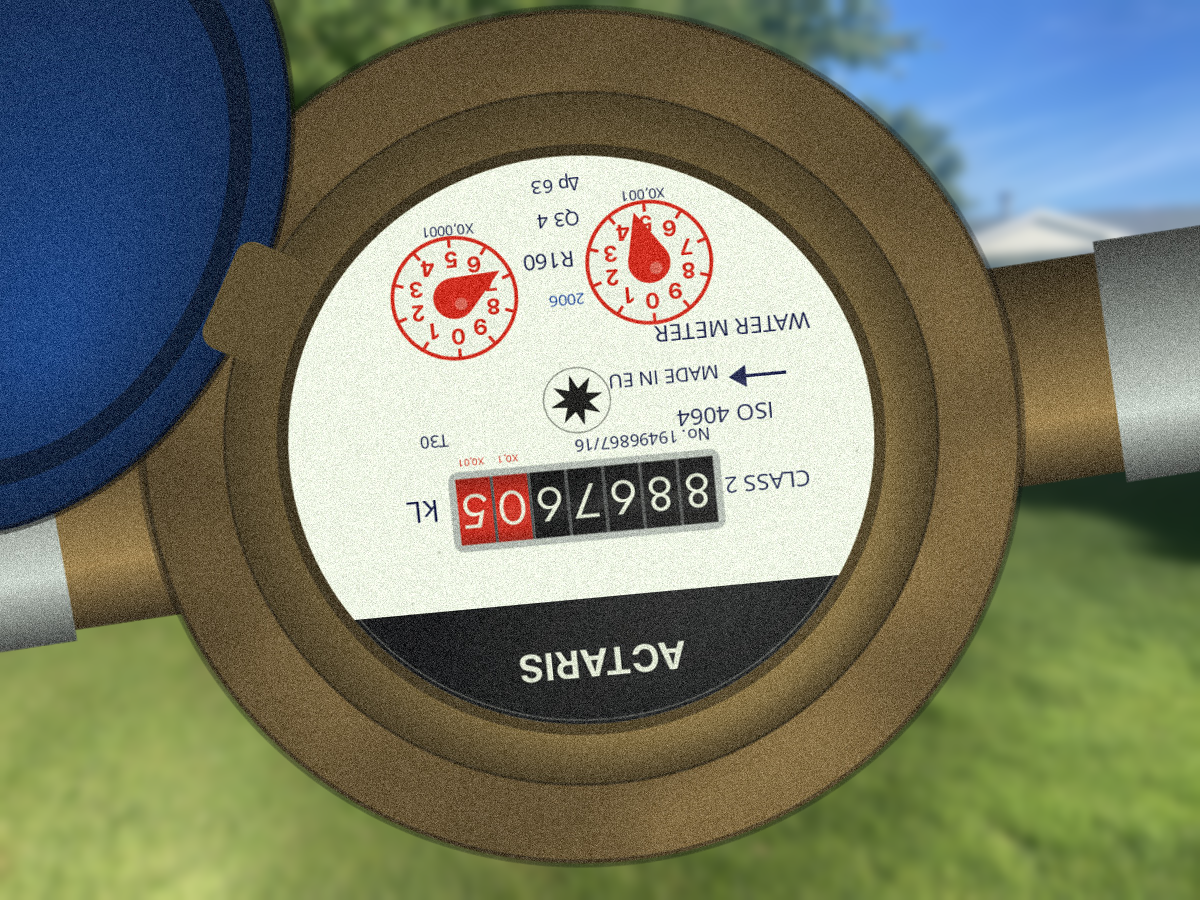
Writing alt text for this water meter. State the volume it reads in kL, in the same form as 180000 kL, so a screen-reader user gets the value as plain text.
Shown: 88676.0546 kL
